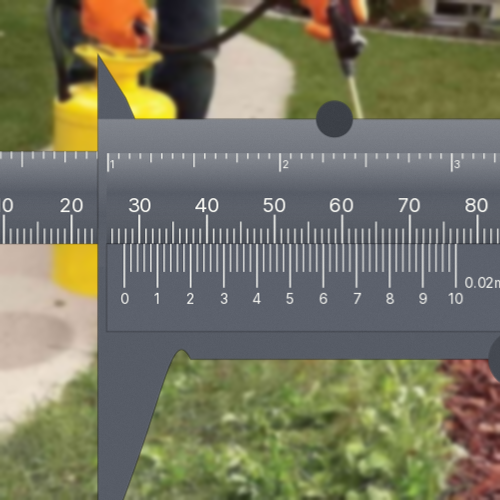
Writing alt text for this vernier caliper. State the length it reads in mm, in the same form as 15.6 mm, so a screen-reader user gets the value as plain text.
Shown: 27.8 mm
